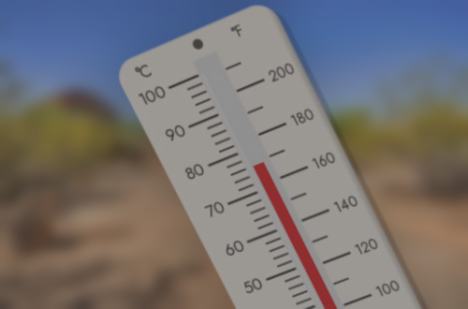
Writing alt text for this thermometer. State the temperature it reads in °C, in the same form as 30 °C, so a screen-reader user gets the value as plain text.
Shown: 76 °C
